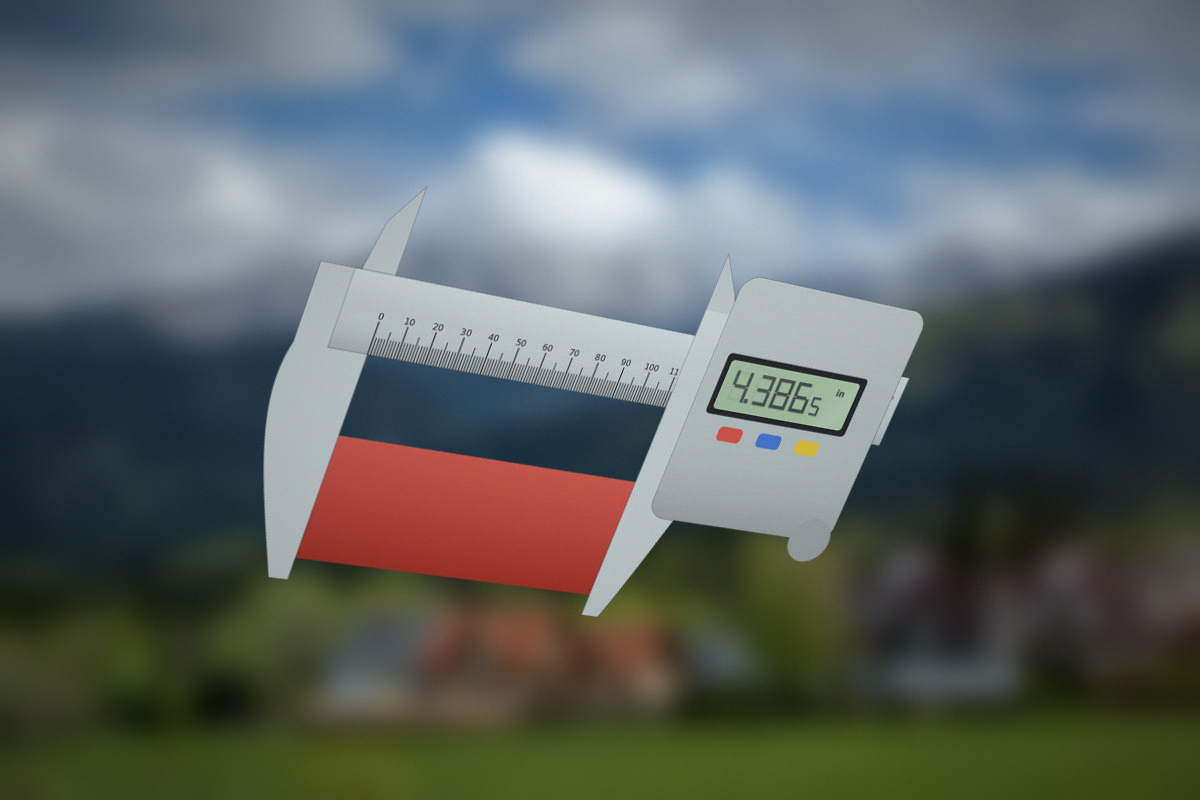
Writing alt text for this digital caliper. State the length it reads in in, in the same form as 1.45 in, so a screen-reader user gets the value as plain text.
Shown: 4.3865 in
